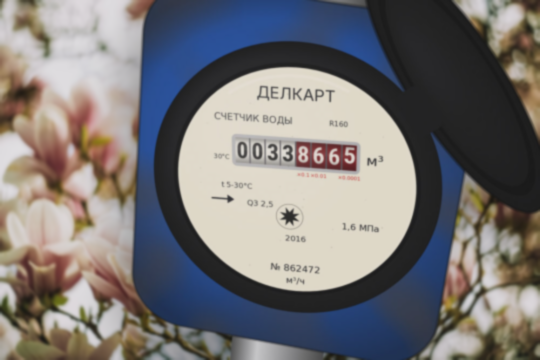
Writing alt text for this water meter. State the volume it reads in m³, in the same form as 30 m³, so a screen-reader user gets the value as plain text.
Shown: 33.8665 m³
